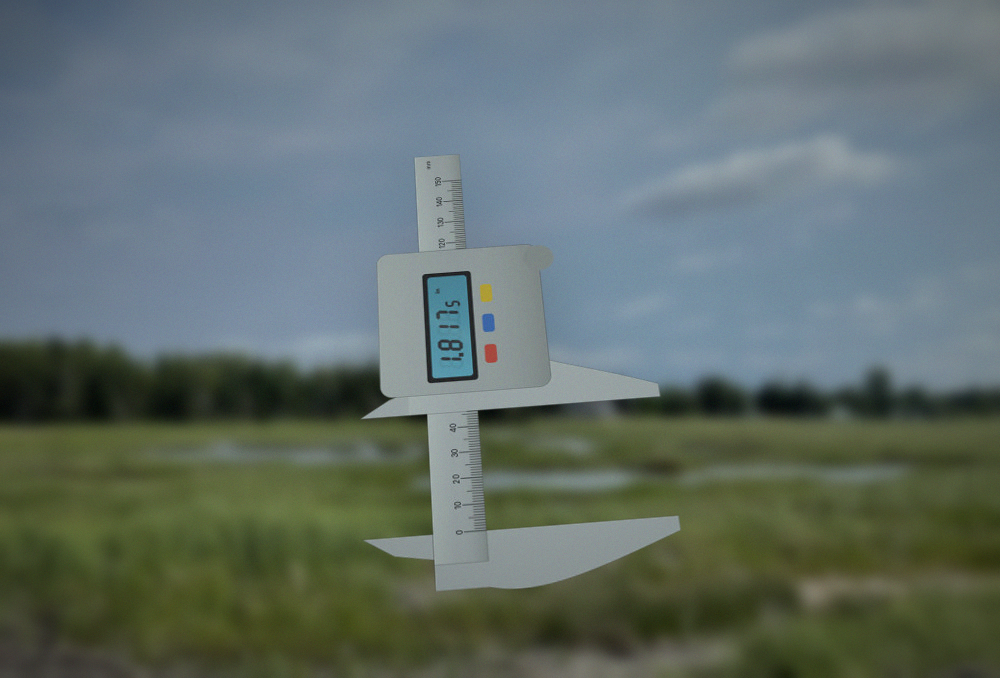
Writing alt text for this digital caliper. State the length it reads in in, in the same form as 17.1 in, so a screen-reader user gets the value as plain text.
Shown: 1.8175 in
